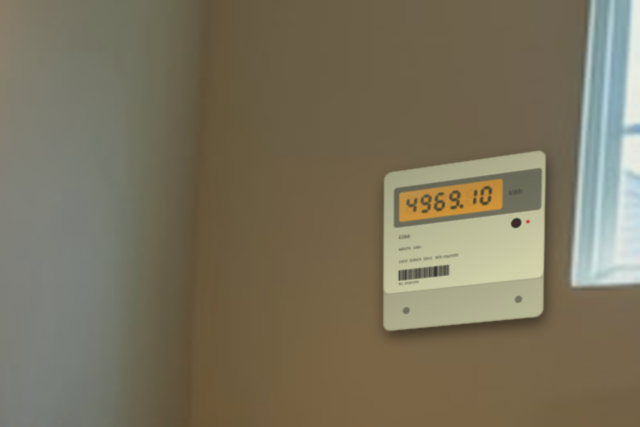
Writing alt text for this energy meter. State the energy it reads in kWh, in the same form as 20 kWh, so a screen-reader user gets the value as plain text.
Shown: 4969.10 kWh
